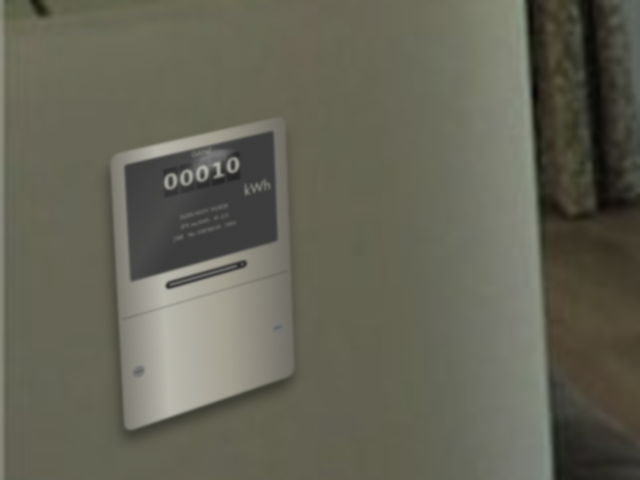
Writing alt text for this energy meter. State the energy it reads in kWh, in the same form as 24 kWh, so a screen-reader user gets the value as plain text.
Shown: 10 kWh
